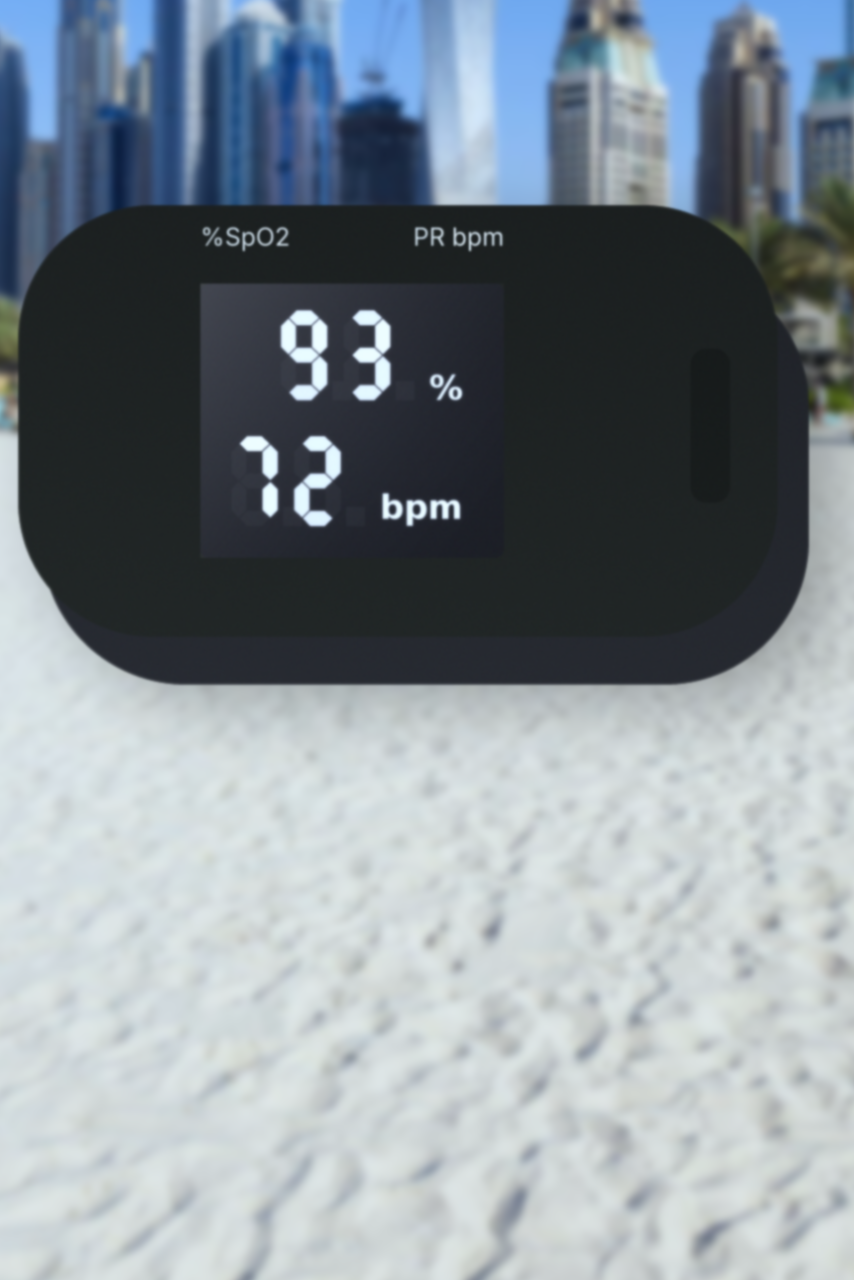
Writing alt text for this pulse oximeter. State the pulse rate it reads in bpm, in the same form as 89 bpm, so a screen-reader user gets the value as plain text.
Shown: 72 bpm
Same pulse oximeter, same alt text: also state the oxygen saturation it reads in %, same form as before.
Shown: 93 %
